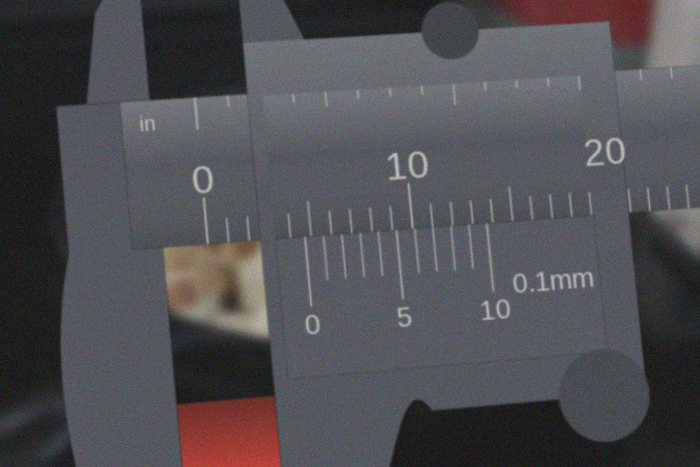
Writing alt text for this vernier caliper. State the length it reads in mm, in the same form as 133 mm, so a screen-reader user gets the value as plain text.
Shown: 4.7 mm
